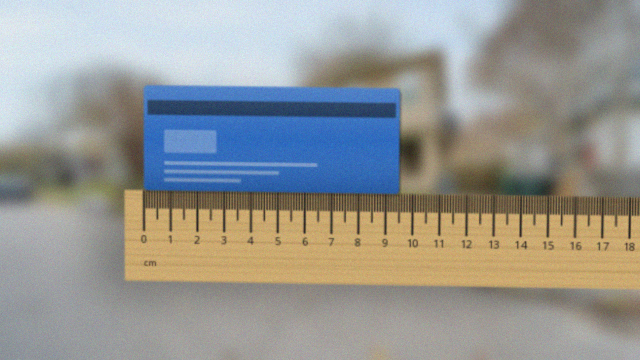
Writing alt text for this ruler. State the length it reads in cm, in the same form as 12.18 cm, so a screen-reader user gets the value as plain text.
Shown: 9.5 cm
